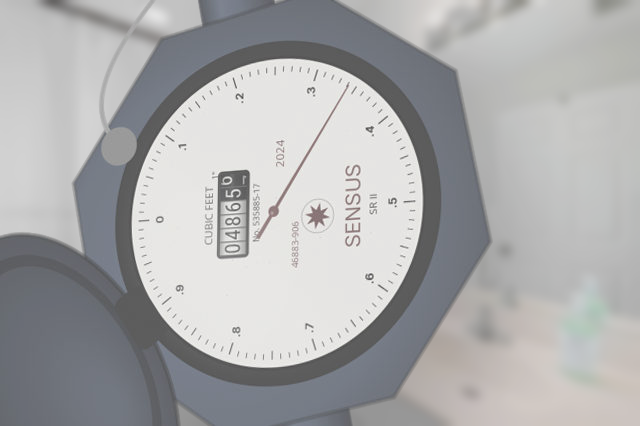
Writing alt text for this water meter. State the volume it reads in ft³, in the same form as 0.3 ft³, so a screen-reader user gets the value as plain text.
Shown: 48656.34 ft³
